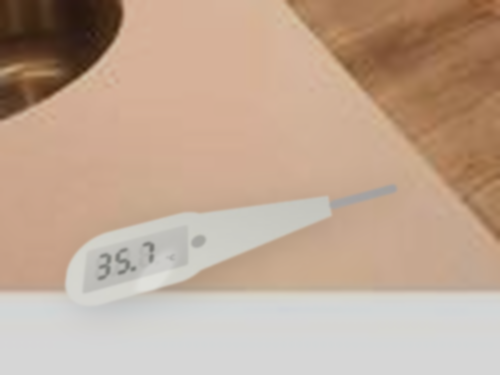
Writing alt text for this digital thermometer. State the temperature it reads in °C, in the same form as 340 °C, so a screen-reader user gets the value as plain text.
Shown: 35.7 °C
